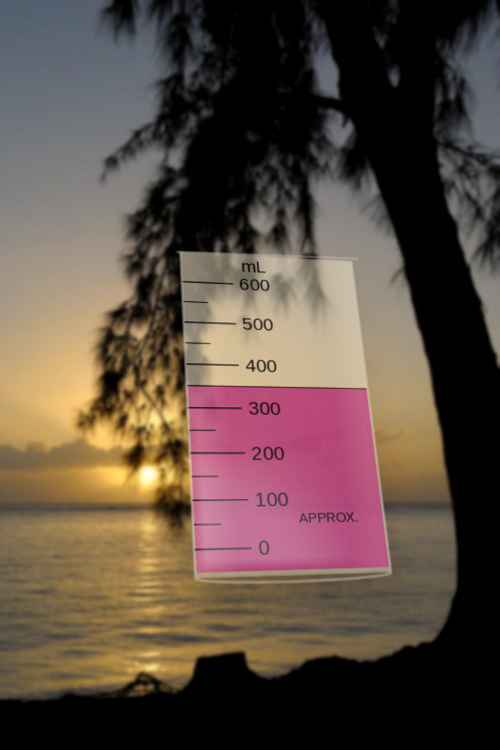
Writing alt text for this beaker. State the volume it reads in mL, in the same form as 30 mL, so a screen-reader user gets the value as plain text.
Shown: 350 mL
